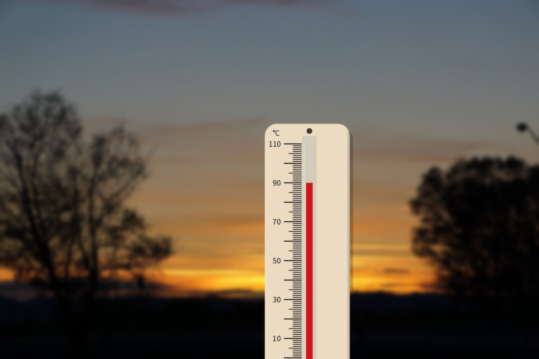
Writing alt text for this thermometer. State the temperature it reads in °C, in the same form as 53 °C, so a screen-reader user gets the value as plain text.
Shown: 90 °C
